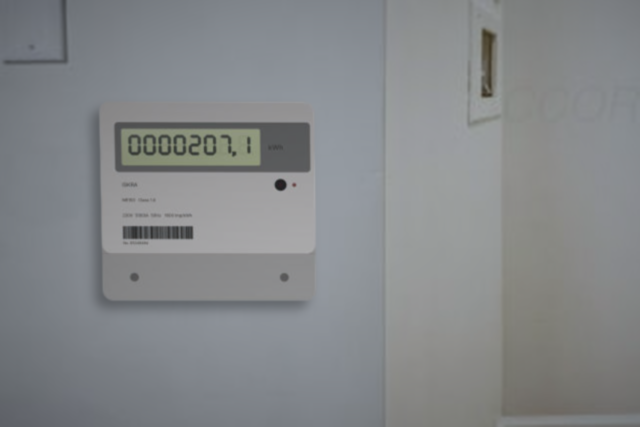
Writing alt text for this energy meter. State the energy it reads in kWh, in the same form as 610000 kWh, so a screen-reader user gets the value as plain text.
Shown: 207.1 kWh
